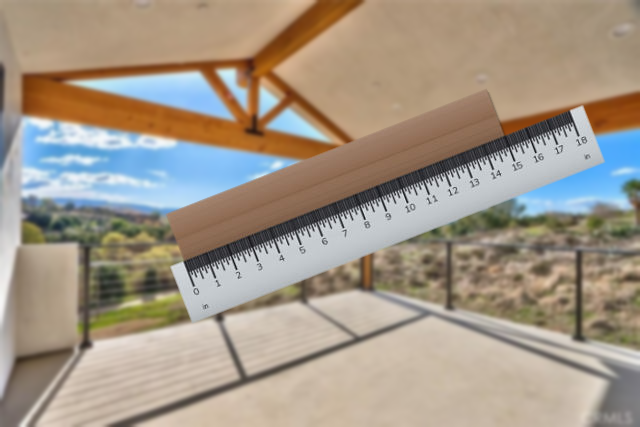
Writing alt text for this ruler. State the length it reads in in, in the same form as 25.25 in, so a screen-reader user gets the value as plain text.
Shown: 15 in
